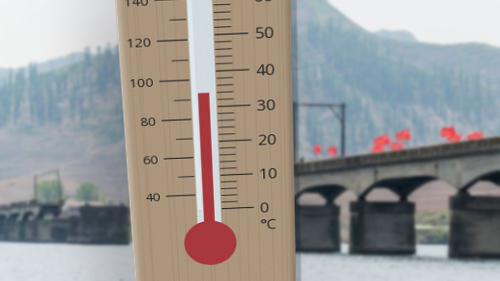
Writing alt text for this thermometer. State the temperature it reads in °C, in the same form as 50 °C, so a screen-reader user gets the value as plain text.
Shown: 34 °C
